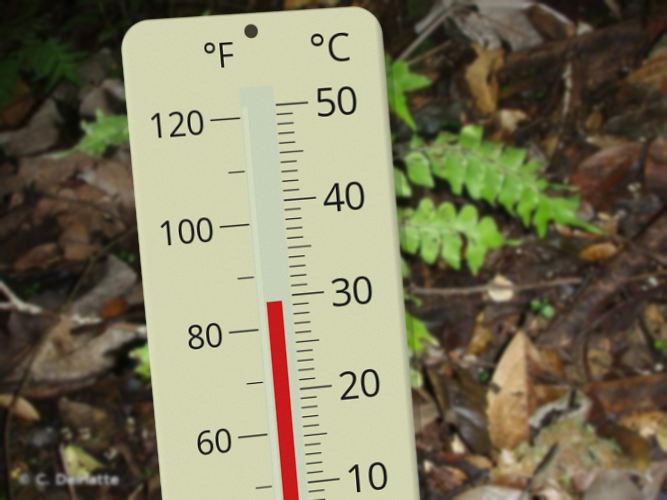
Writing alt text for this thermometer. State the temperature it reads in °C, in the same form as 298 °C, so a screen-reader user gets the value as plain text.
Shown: 29.5 °C
